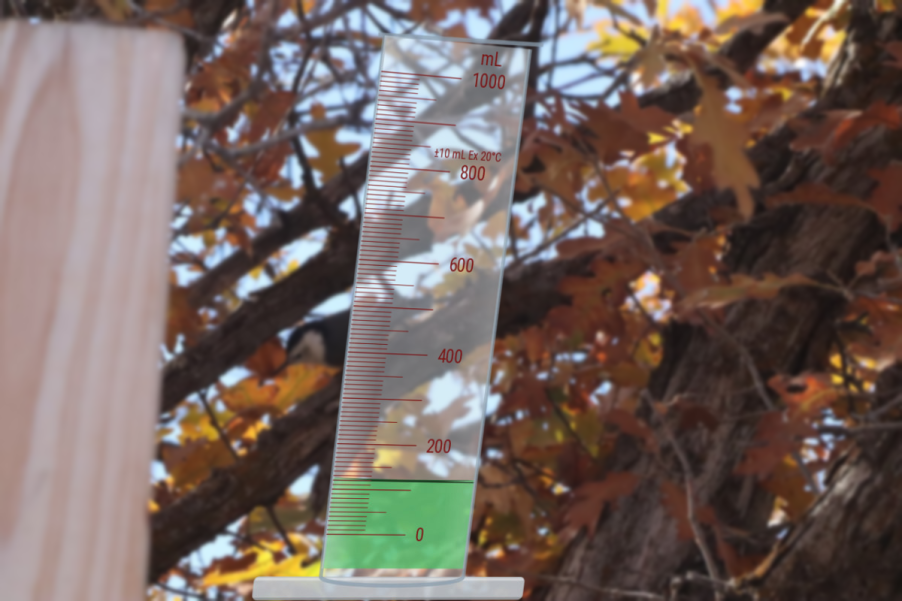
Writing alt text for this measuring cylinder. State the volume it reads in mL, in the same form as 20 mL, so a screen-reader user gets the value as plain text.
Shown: 120 mL
